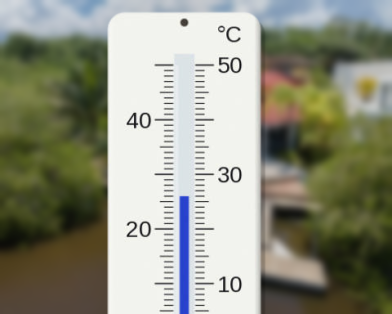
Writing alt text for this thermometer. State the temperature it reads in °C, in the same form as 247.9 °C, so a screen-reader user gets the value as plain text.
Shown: 26 °C
